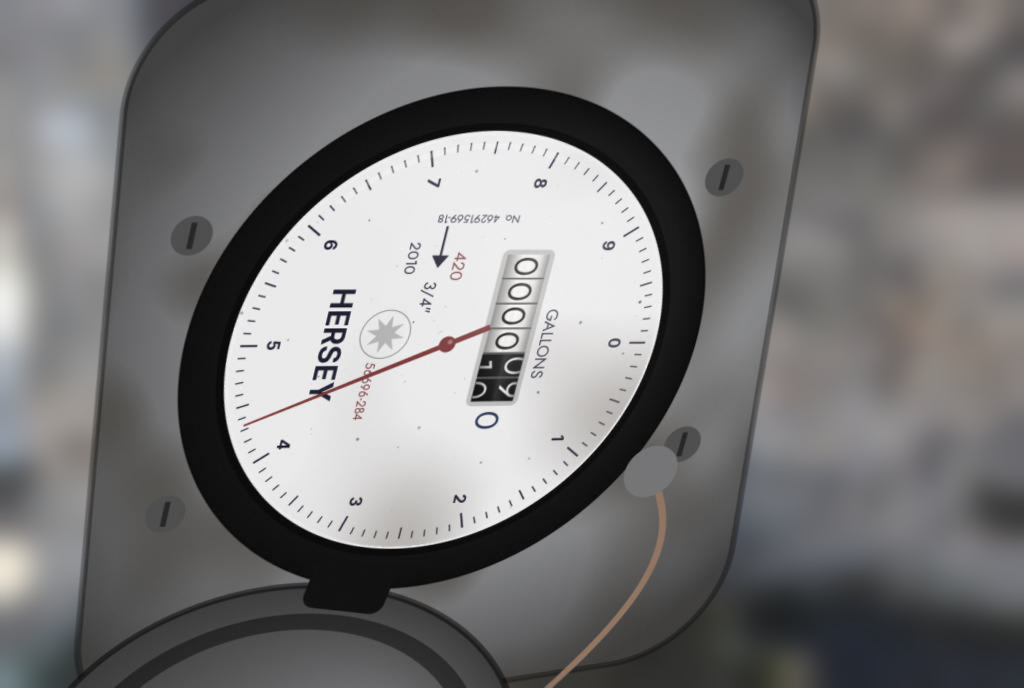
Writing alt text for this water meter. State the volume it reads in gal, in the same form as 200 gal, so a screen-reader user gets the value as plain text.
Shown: 94.3 gal
